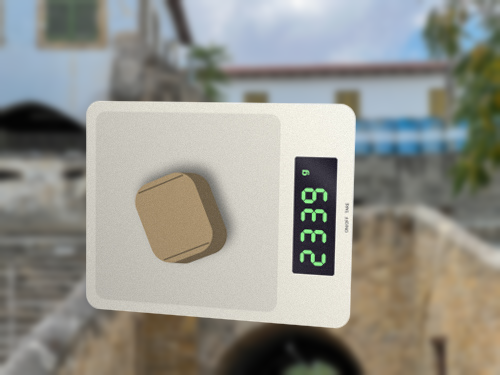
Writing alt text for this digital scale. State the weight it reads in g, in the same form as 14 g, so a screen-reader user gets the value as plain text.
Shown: 2339 g
